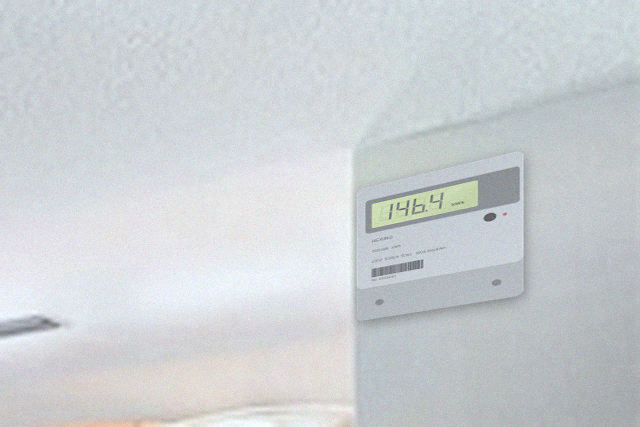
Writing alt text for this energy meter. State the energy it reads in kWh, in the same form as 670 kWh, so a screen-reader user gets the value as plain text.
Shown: 146.4 kWh
